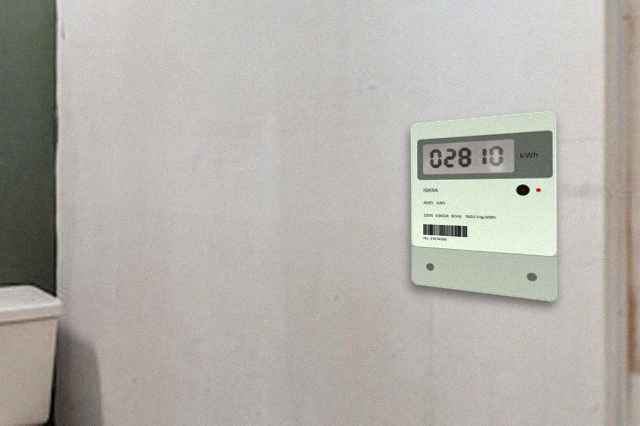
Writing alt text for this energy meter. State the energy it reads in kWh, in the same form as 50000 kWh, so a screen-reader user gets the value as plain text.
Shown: 2810 kWh
